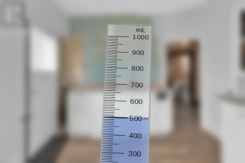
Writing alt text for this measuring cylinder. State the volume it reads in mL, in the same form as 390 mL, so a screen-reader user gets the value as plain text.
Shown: 500 mL
